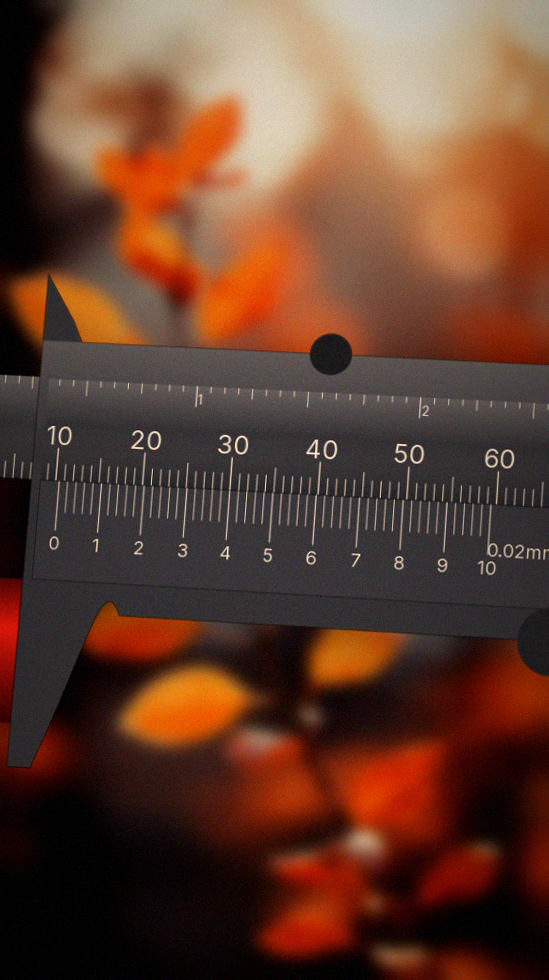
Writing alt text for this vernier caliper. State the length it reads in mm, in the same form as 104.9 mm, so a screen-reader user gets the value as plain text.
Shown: 10.4 mm
